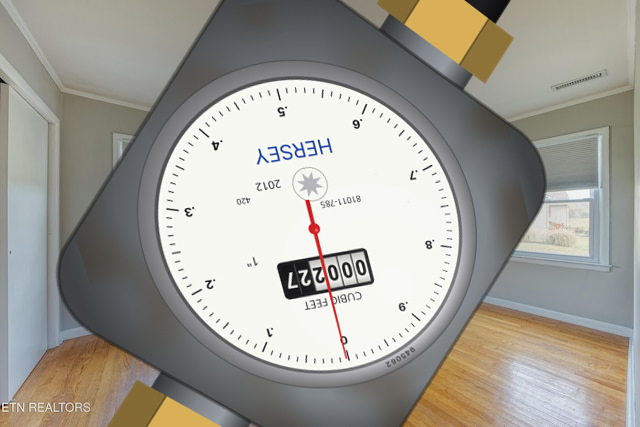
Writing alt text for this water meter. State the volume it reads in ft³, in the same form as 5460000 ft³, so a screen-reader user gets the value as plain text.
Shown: 227.00 ft³
